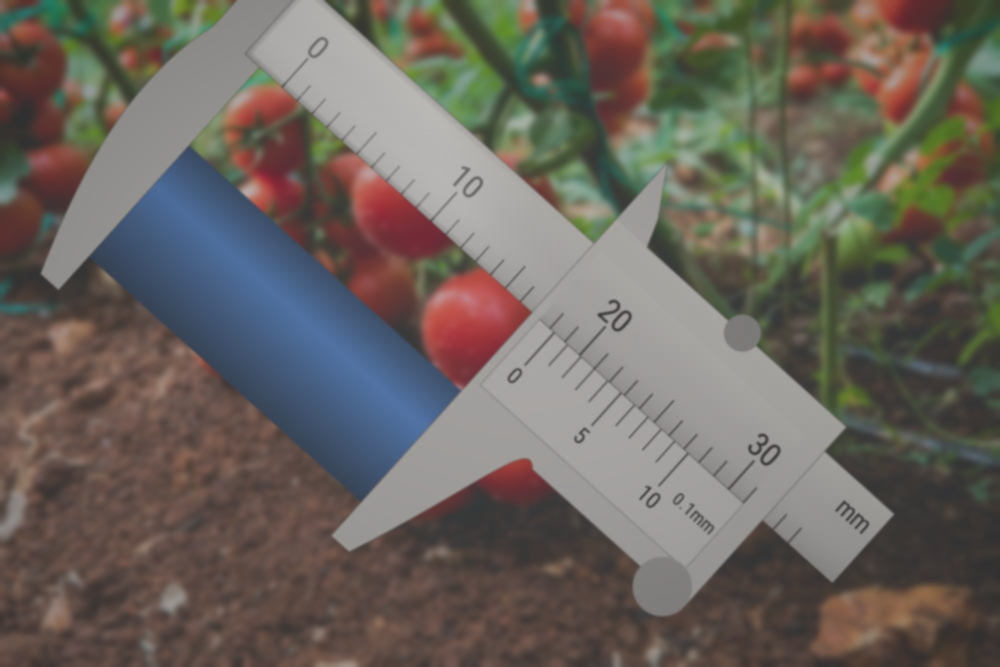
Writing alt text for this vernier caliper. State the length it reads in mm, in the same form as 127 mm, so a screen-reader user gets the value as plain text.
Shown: 18.3 mm
